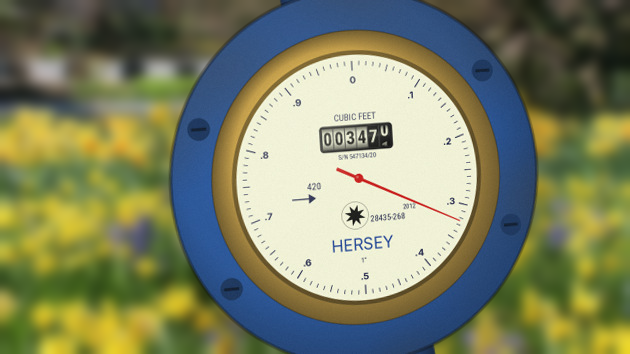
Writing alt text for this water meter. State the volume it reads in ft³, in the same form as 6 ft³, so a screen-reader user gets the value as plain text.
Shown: 3470.32 ft³
